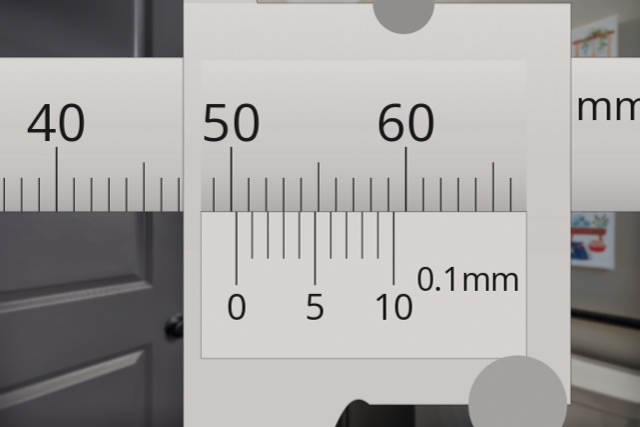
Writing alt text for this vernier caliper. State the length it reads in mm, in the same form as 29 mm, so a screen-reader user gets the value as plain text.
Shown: 50.3 mm
